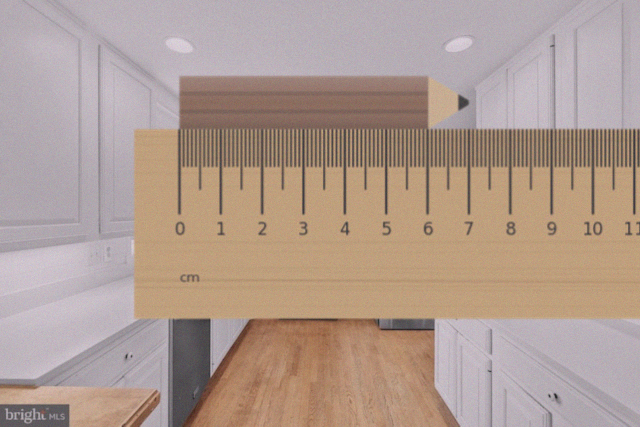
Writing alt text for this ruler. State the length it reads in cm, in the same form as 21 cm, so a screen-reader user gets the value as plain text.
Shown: 7 cm
